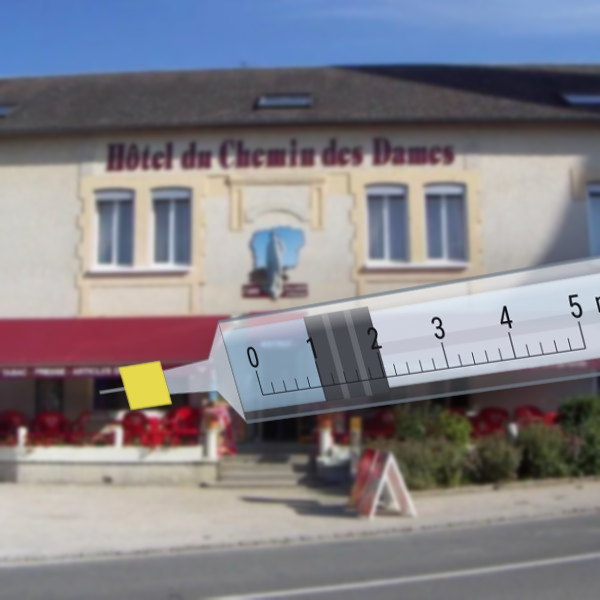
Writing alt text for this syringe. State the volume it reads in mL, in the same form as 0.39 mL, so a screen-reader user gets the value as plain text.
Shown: 1 mL
